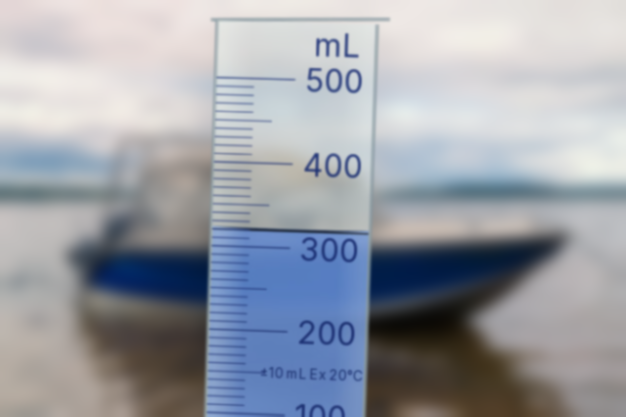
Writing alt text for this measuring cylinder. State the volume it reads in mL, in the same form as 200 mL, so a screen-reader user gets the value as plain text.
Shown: 320 mL
